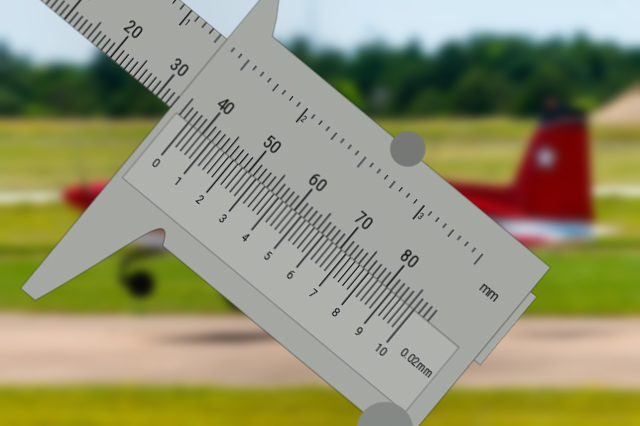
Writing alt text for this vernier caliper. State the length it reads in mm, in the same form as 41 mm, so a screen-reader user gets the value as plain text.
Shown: 37.0 mm
